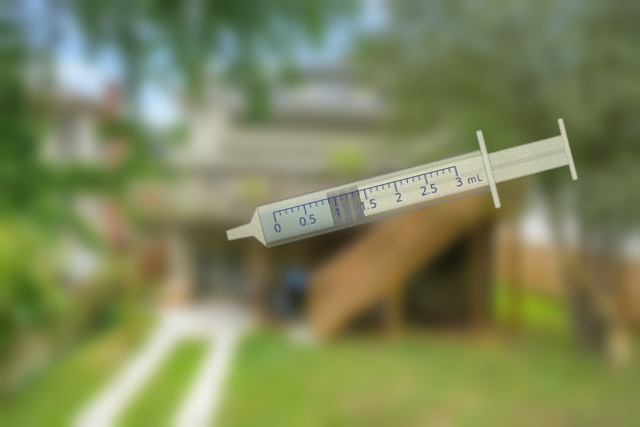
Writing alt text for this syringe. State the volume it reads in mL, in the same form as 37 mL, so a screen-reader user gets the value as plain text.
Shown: 0.9 mL
